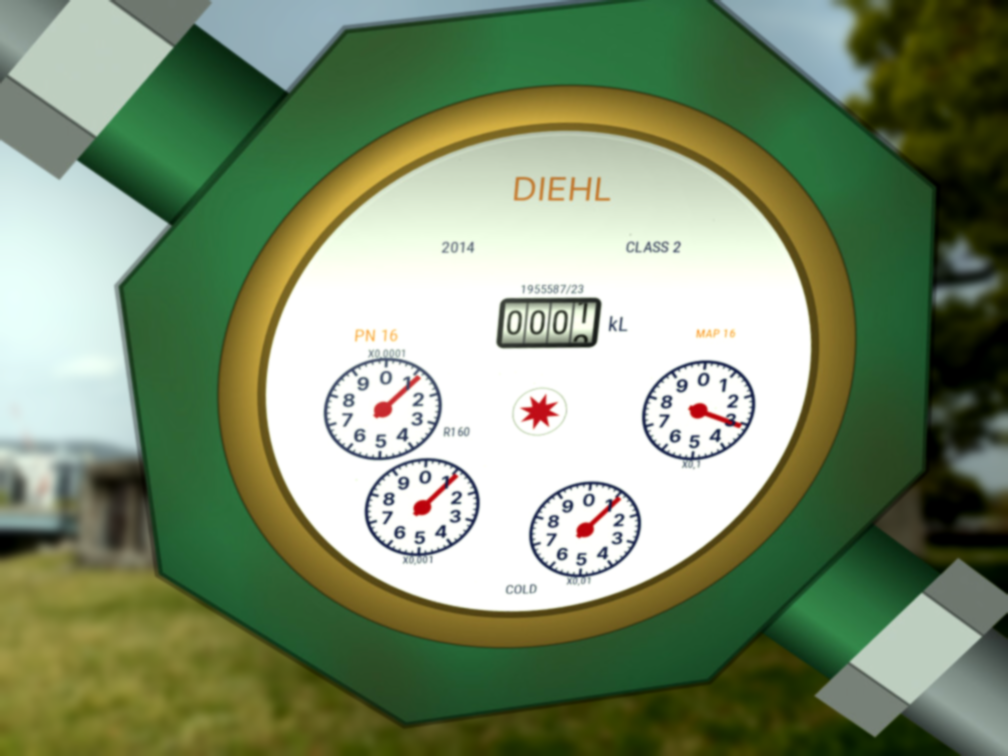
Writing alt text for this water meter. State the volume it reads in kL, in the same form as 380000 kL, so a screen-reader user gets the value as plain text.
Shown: 1.3111 kL
